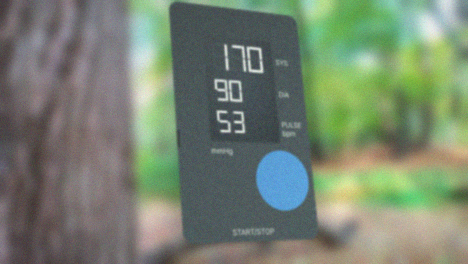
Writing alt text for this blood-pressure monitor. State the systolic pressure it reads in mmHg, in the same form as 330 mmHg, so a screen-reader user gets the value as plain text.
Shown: 170 mmHg
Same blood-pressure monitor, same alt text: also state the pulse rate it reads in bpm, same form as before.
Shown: 53 bpm
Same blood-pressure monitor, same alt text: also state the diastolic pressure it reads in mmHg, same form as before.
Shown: 90 mmHg
